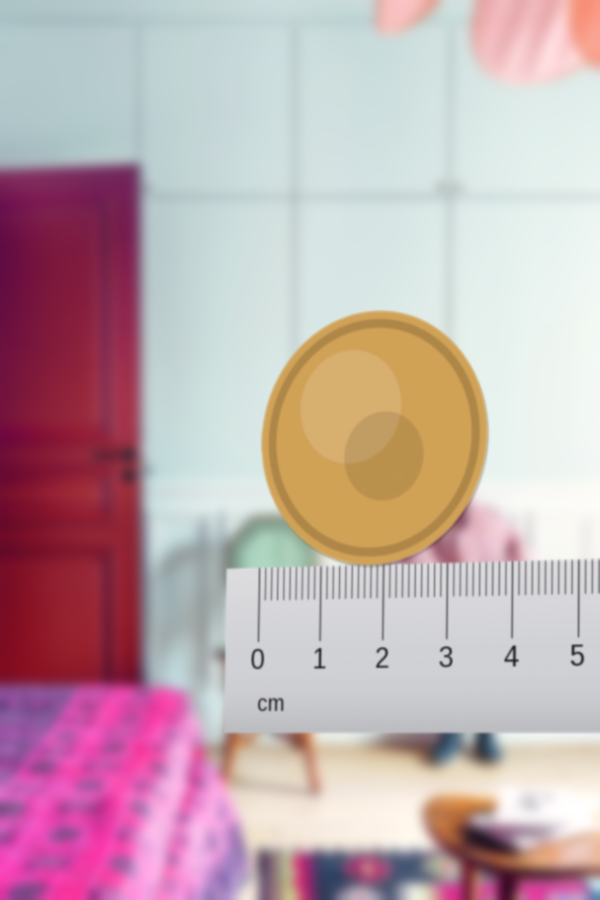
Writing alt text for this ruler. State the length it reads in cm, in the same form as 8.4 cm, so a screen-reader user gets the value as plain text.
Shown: 3.6 cm
